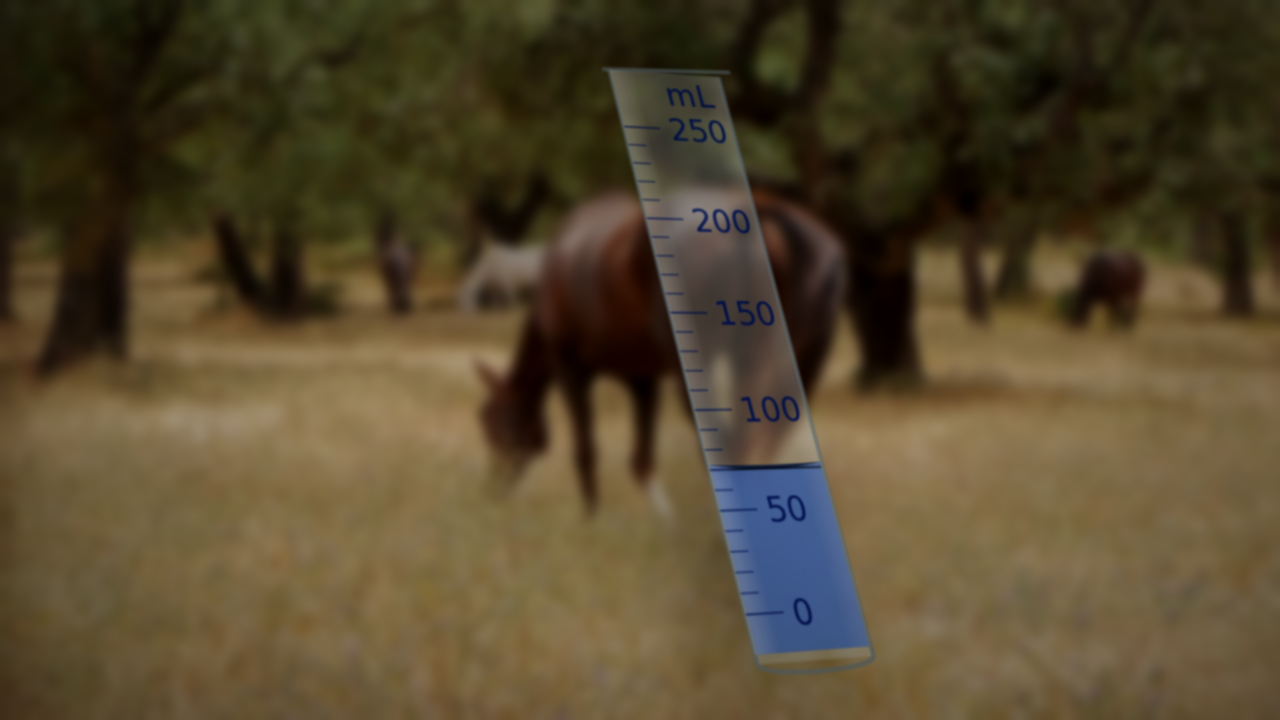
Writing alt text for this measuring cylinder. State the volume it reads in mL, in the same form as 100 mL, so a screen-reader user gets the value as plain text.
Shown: 70 mL
